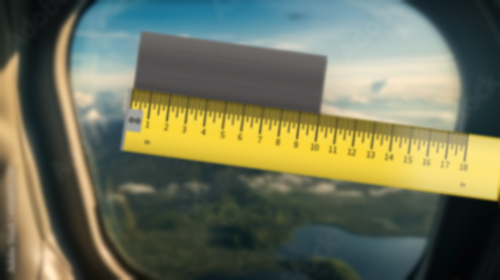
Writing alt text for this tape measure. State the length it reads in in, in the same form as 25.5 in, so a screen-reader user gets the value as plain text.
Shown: 10 in
